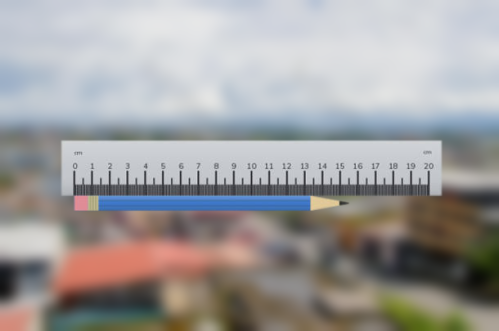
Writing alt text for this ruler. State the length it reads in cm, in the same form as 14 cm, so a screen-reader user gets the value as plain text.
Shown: 15.5 cm
